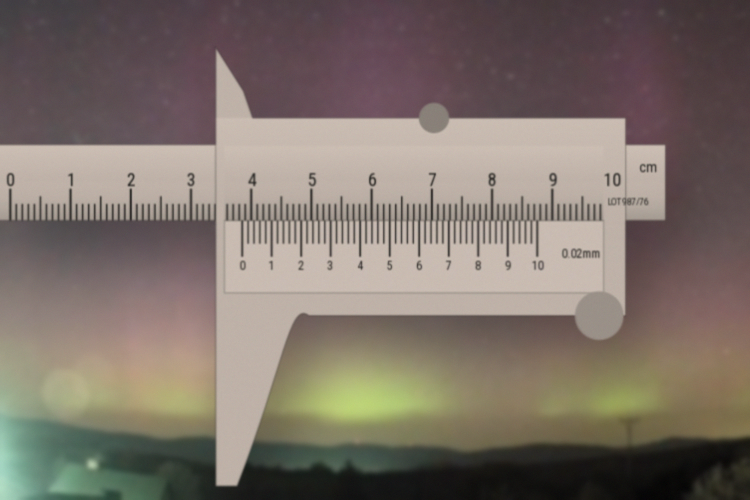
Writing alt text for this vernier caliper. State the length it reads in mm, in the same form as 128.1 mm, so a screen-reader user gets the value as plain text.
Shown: 38.5 mm
